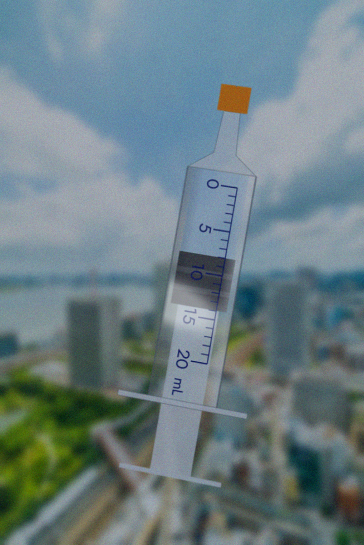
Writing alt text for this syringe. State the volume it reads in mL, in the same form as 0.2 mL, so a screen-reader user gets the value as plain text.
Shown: 8 mL
